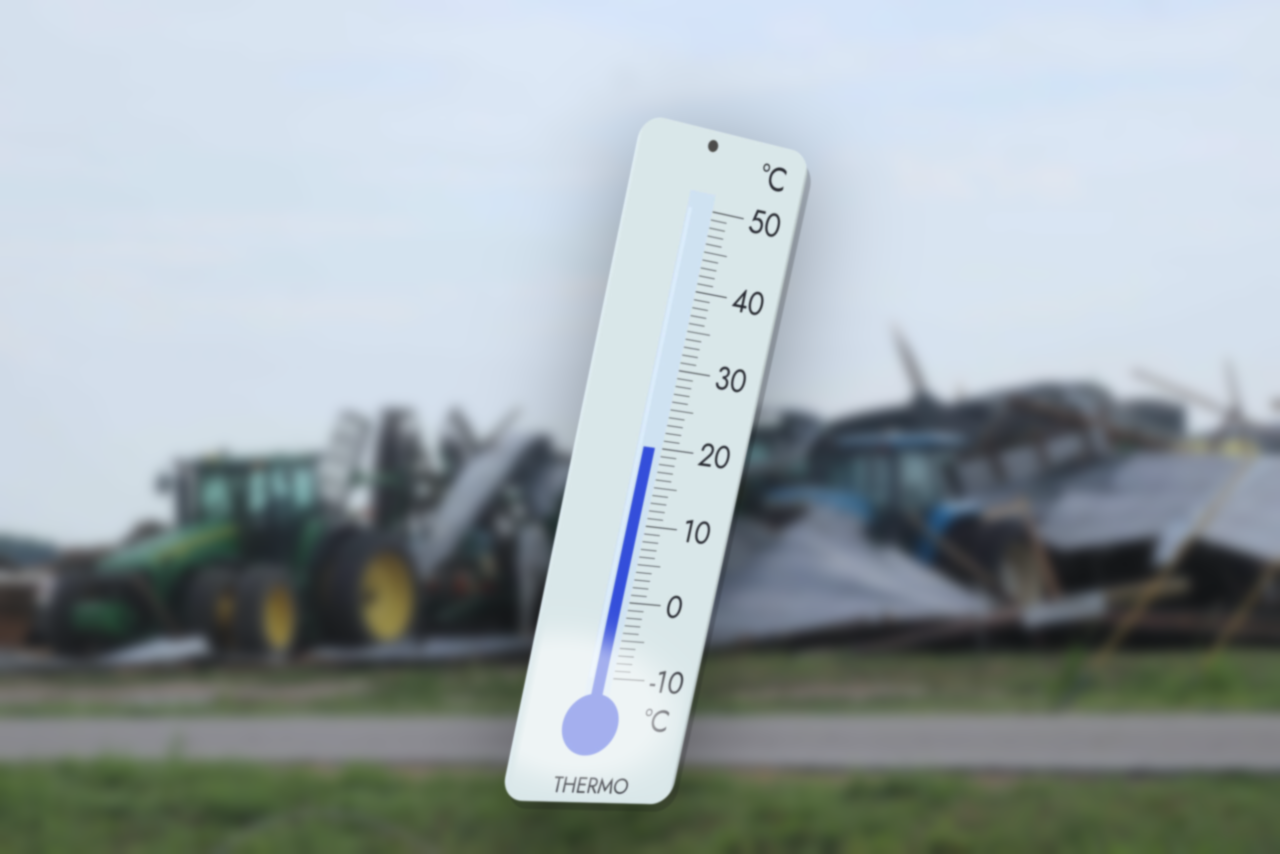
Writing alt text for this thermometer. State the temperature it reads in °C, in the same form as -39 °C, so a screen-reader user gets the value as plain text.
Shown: 20 °C
